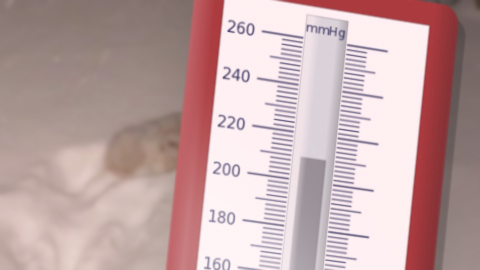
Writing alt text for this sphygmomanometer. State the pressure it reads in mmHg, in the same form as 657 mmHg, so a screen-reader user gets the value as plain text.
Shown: 210 mmHg
